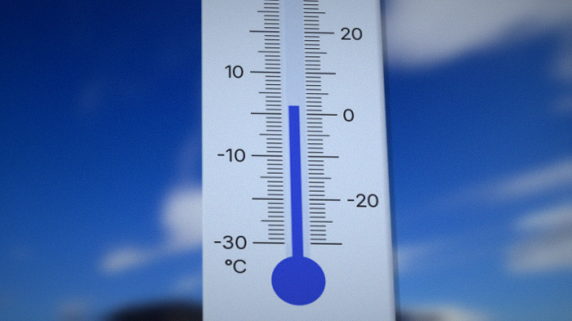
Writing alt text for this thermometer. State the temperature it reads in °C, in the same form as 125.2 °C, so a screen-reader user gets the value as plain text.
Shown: 2 °C
